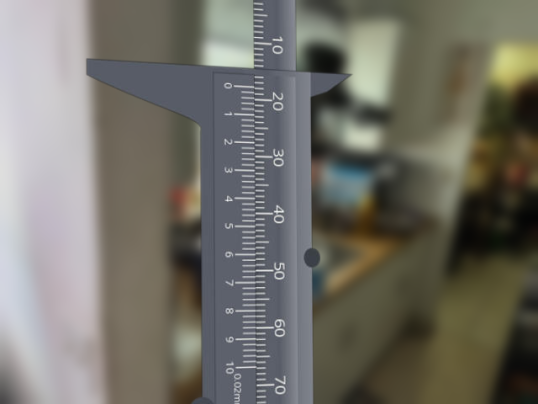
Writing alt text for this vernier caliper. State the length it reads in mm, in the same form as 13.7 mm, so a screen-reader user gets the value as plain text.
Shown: 17.8 mm
